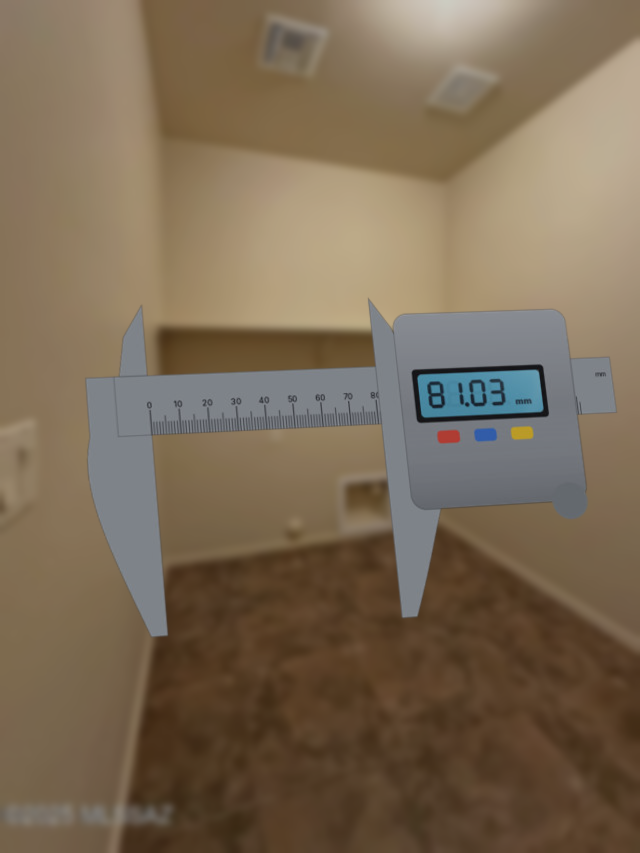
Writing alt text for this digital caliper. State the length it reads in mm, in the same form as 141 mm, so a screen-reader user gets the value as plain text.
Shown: 81.03 mm
